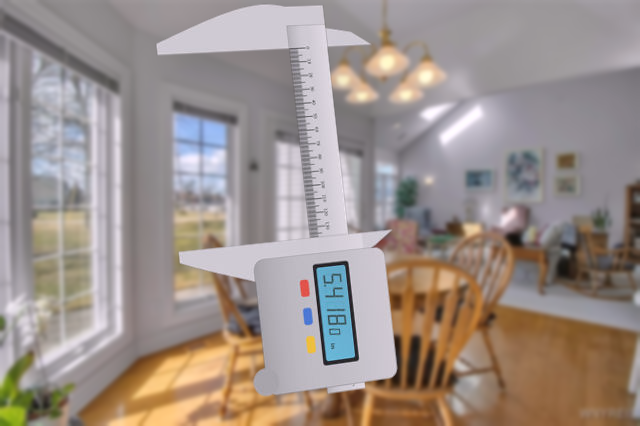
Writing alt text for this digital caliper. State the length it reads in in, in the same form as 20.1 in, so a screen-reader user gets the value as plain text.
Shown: 5.4180 in
